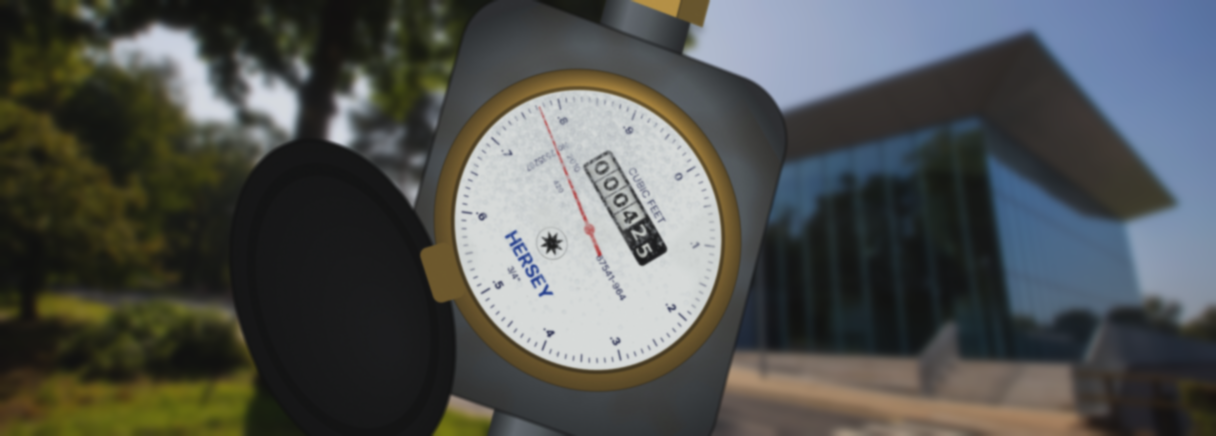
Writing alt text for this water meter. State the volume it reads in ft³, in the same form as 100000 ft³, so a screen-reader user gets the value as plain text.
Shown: 424.77 ft³
